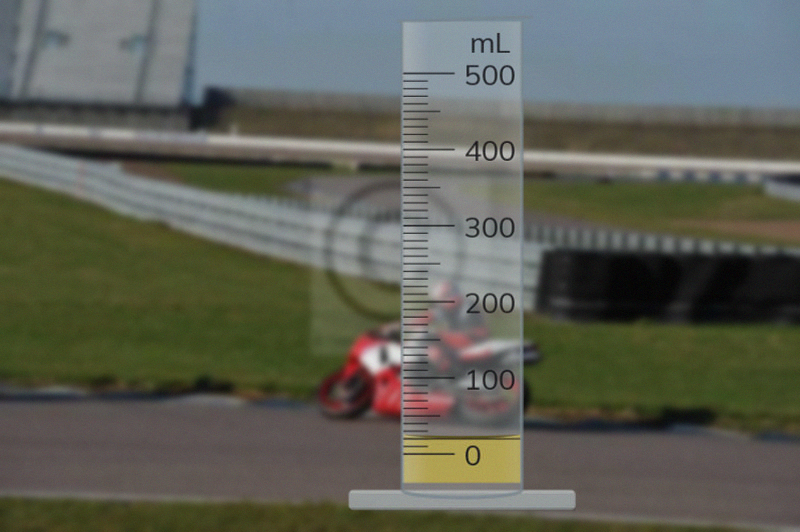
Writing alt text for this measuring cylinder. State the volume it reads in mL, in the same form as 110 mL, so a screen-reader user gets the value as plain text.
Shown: 20 mL
